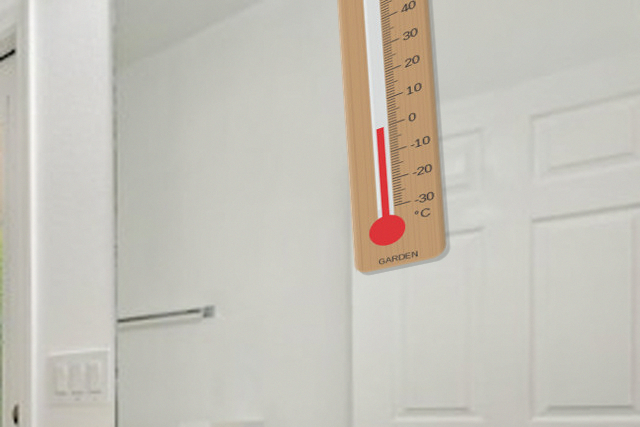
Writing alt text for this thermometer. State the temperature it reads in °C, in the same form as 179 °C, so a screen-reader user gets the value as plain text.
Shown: 0 °C
